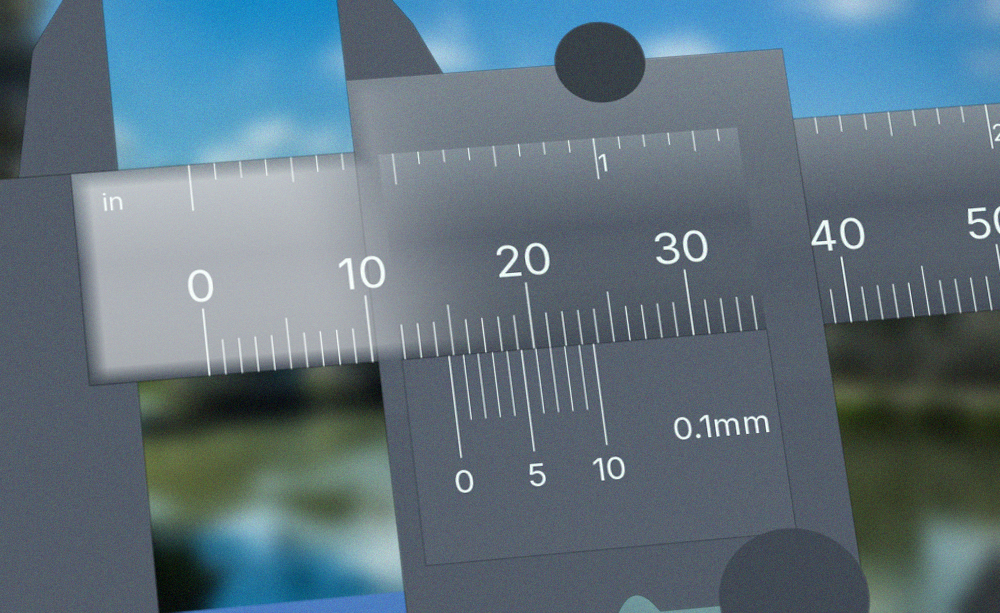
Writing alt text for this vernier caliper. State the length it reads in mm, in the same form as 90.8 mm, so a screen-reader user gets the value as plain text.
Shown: 14.7 mm
